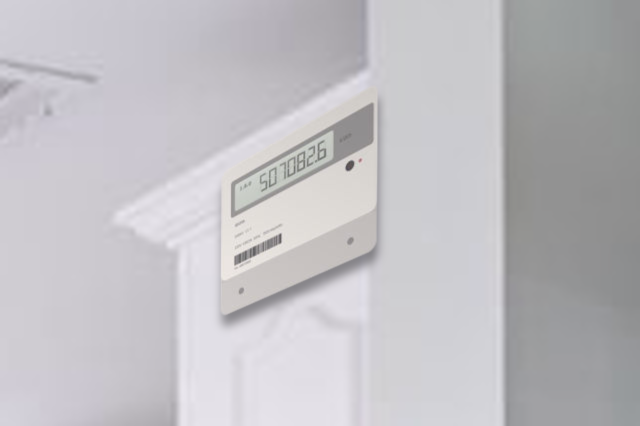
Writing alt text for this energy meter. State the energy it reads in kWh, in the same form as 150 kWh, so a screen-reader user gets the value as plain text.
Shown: 507082.6 kWh
